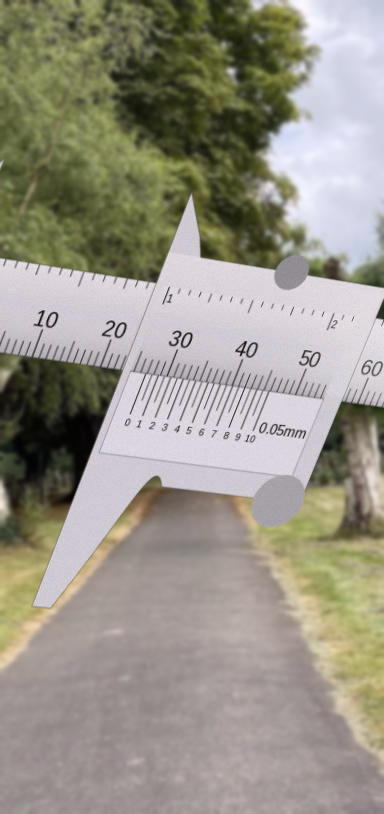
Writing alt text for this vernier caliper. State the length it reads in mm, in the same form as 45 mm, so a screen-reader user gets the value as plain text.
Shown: 26.8 mm
